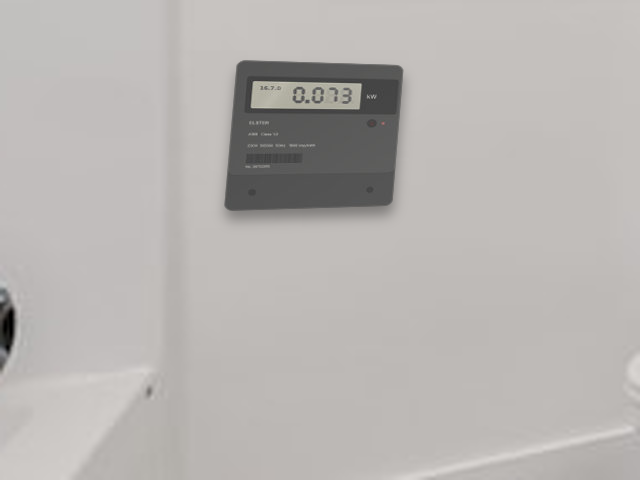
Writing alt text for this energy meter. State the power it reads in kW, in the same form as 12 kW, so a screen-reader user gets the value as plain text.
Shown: 0.073 kW
